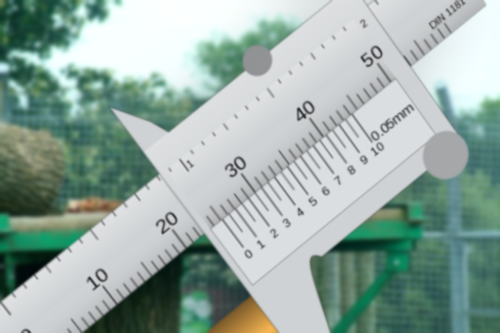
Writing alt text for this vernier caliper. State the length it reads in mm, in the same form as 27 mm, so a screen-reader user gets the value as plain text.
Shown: 25.2 mm
